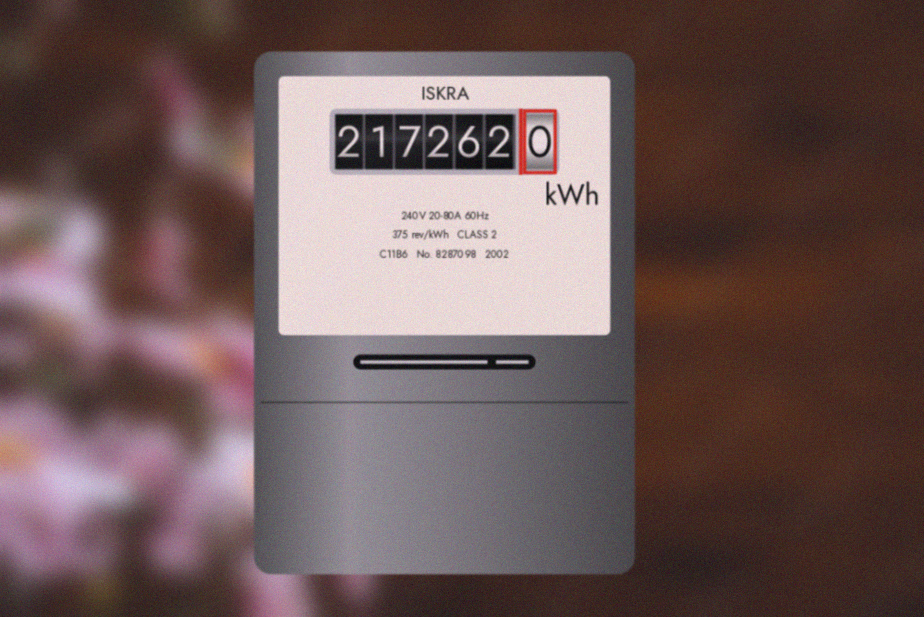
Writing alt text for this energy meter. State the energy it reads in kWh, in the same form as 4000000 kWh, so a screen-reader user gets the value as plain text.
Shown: 217262.0 kWh
